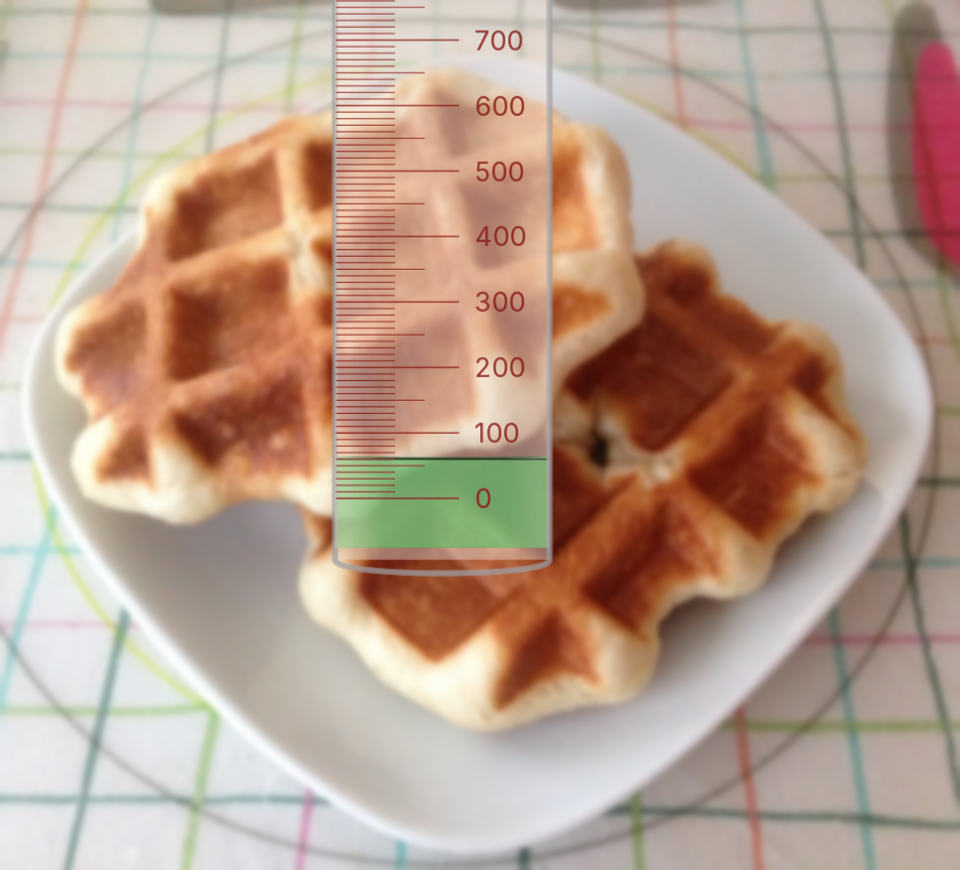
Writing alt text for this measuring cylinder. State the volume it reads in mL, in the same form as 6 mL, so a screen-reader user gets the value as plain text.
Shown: 60 mL
